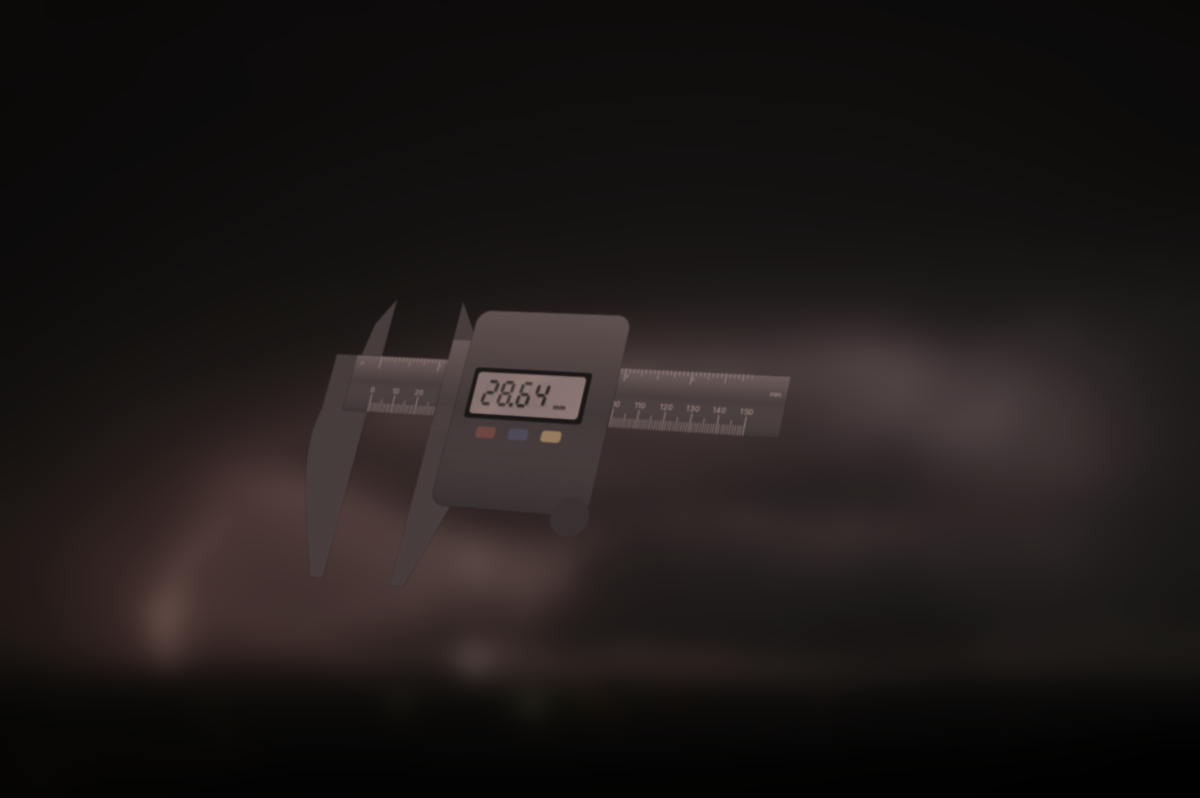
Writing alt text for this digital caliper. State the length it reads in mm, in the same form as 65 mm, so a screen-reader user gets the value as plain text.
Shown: 28.64 mm
